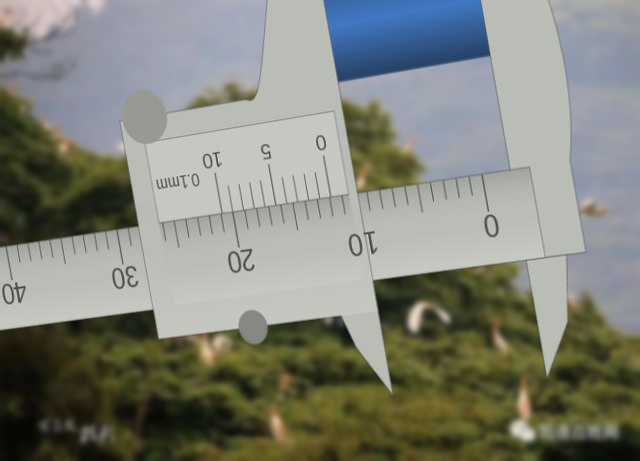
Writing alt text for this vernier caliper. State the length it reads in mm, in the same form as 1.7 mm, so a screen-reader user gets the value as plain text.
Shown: 11.9 mm
